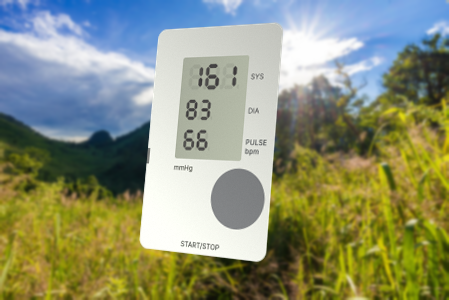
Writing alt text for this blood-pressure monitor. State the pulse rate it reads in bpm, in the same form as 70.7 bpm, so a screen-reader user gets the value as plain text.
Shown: 66 bpm
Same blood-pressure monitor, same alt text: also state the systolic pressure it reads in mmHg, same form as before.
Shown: 161 mmHg
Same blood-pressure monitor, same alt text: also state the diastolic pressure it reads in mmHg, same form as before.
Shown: 83 mmHg
